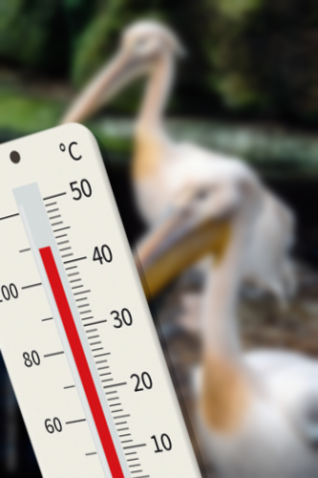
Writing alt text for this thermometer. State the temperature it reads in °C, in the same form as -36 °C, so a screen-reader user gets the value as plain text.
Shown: 43 °C
